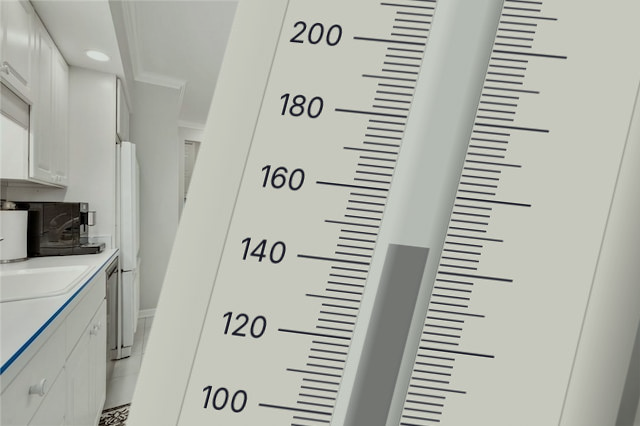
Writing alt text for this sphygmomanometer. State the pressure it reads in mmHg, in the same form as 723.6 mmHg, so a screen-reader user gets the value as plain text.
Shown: 146 mmHg
